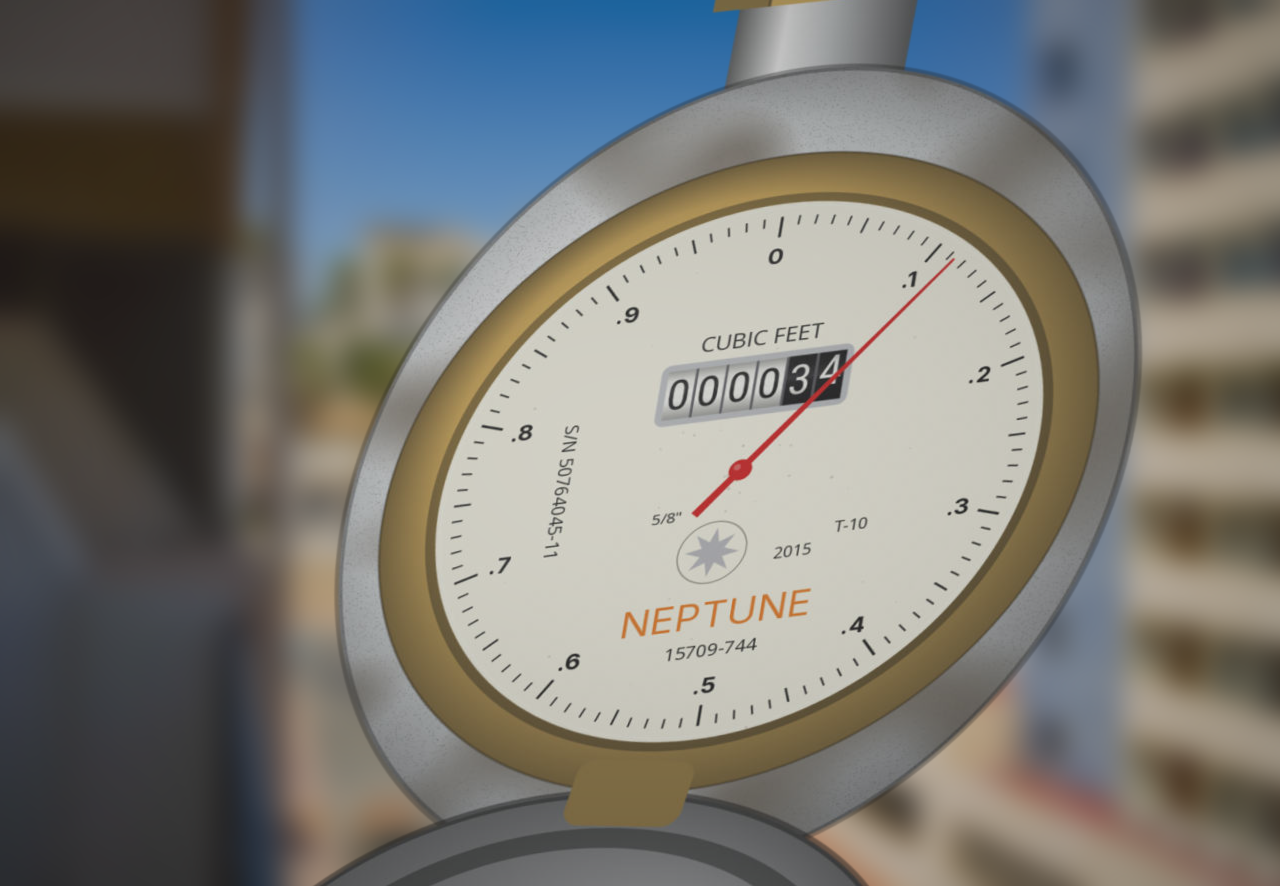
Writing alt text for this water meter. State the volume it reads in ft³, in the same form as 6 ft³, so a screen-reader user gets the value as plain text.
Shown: 34.11 ft³
